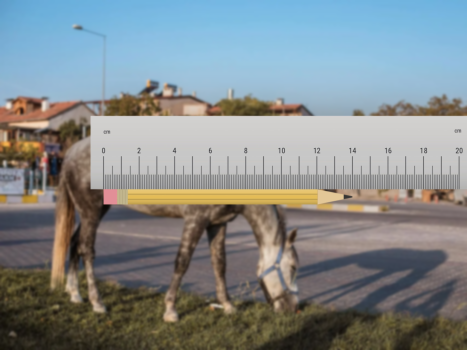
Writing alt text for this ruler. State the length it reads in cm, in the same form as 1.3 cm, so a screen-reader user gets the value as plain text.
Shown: 14 cm
